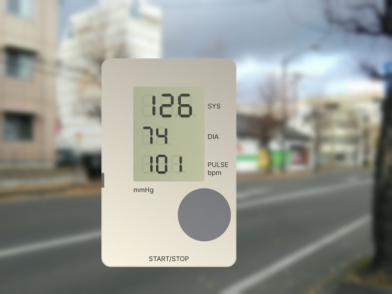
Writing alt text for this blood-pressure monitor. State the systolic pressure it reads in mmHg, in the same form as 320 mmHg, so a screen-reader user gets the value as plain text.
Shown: 126 mmHg
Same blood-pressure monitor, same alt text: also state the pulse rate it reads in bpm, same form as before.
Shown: 101 bpm
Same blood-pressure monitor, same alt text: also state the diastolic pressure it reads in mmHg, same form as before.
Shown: 74 mmHg
